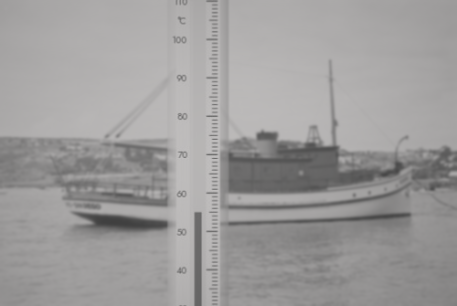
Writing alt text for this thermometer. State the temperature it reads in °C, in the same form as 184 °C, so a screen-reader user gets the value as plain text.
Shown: 55 °C
